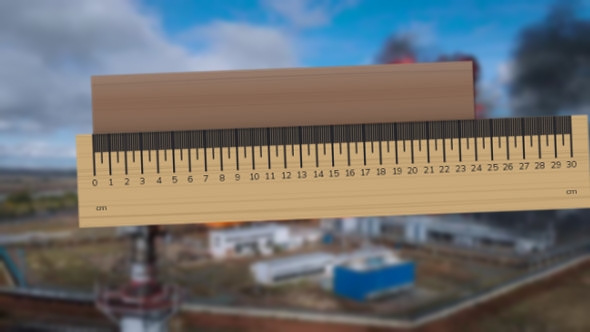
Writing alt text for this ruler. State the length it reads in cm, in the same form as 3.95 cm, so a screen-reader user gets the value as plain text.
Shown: 24 cm
